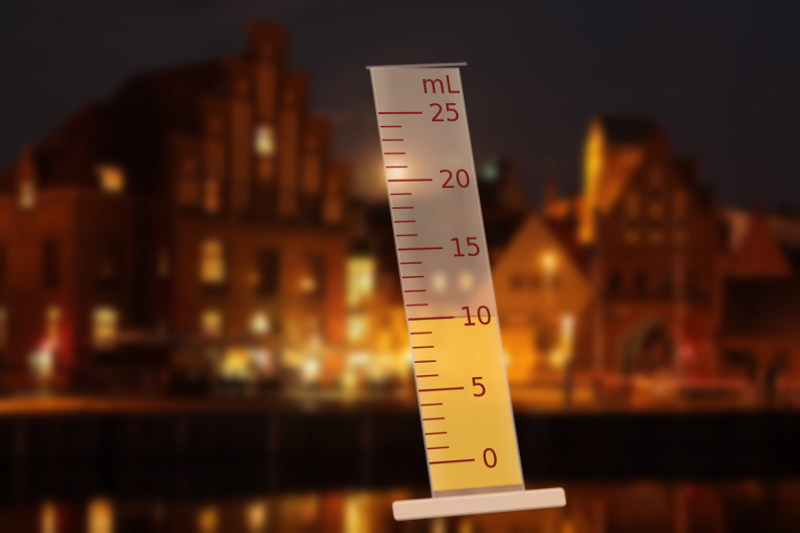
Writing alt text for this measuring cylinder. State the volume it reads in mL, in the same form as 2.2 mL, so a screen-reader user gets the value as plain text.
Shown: 10 mL
